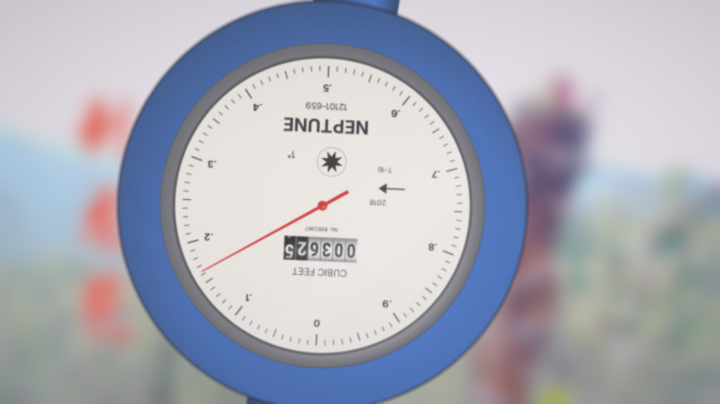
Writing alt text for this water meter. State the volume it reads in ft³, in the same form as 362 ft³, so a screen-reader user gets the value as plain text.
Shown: 3625.16 ft³
